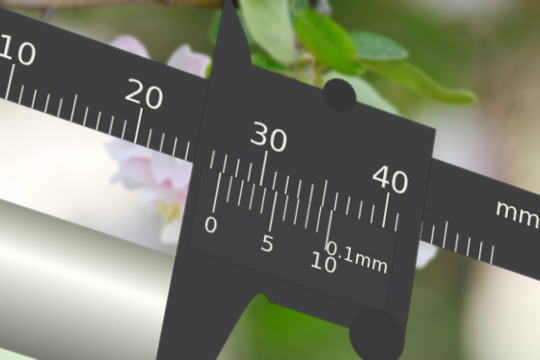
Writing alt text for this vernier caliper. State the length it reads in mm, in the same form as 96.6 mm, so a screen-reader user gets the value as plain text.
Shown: 26.8 mm
